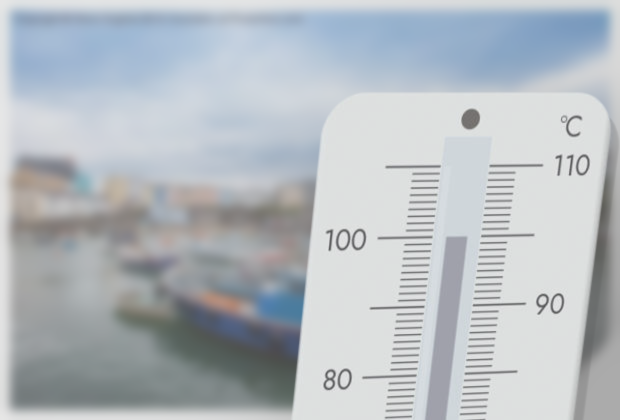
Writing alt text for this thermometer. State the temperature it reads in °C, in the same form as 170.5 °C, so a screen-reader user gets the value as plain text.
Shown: 100 °C
